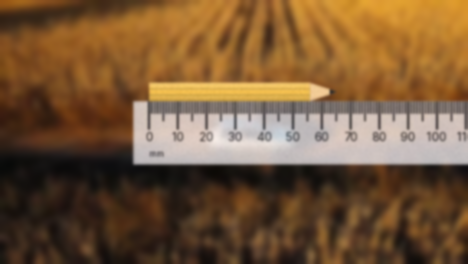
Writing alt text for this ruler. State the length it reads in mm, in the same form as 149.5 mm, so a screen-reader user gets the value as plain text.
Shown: 65 mm
